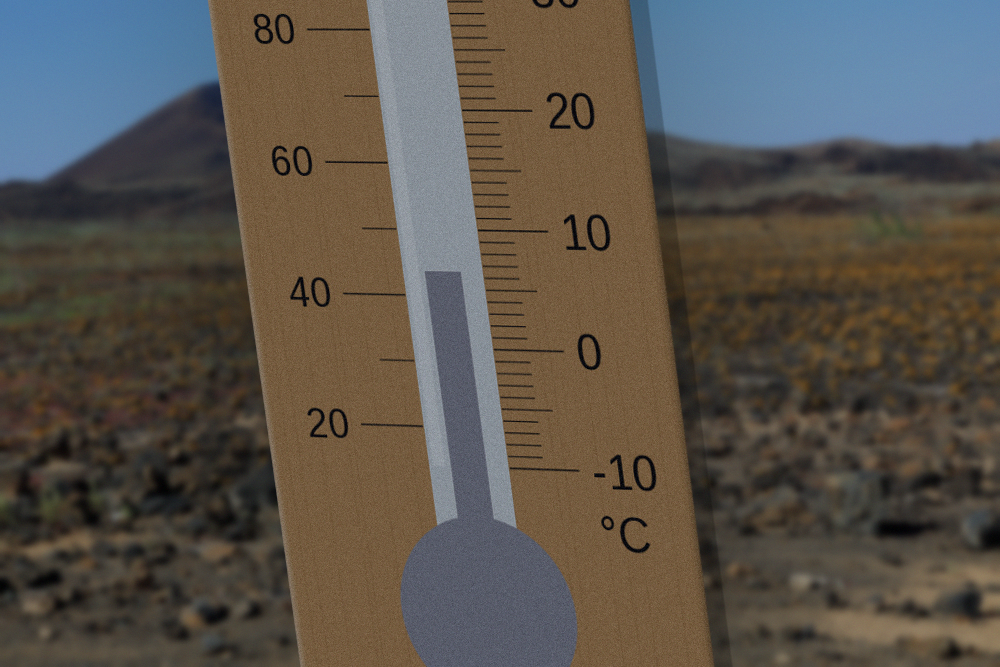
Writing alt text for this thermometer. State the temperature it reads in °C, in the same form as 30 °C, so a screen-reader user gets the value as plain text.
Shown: 6.5 °C
